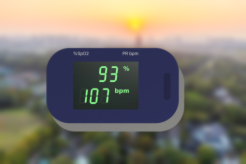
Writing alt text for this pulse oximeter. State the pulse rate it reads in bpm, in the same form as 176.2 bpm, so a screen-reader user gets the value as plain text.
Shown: 107 bpm
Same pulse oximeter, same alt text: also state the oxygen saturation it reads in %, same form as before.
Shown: 93 %
